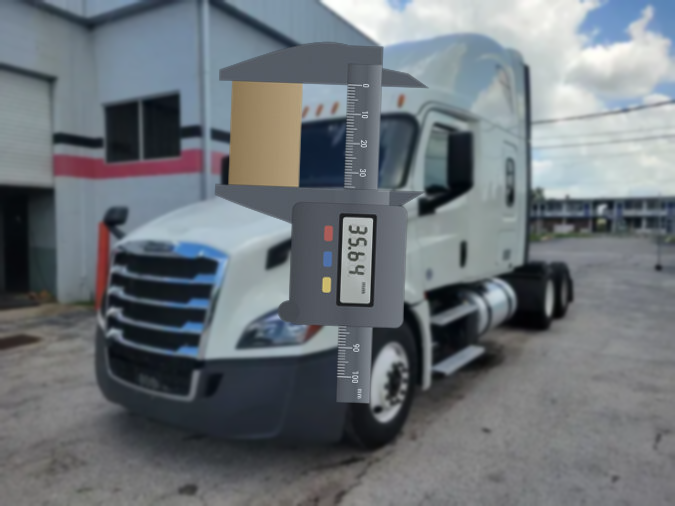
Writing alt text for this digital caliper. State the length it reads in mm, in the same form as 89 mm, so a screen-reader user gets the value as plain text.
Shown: 35.64 mm
